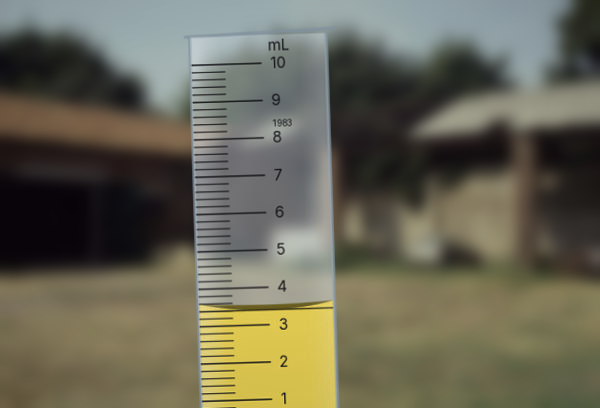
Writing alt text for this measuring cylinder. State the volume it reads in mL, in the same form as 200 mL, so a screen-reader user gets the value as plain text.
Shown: 3.4 mL
